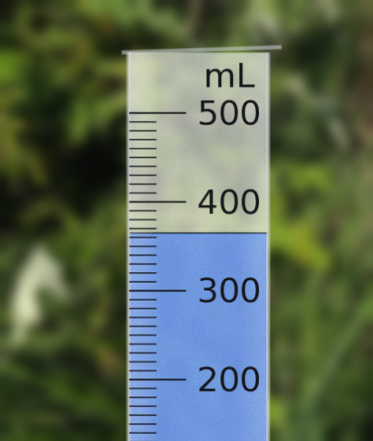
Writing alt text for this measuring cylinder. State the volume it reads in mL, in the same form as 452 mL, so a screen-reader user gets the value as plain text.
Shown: 365 mL
